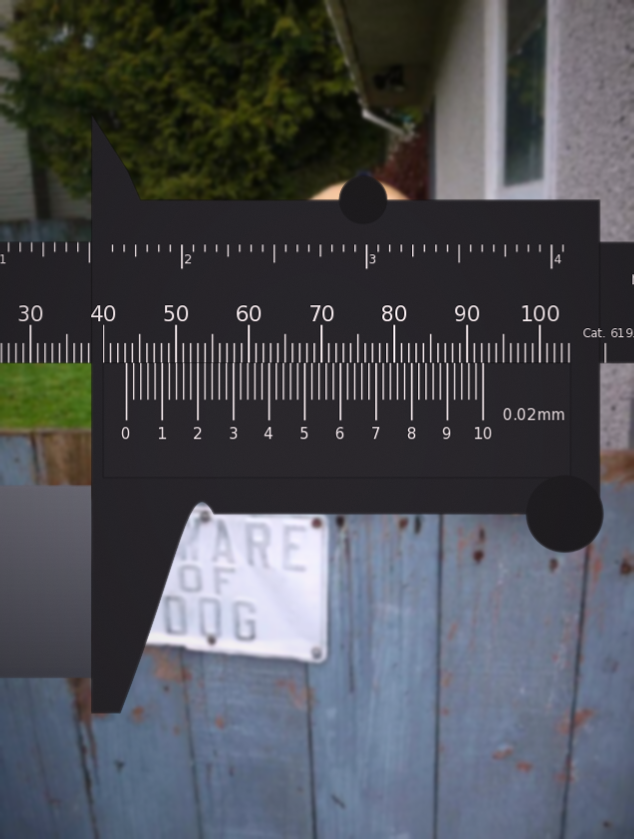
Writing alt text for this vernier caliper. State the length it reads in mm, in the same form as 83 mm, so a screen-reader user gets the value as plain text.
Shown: 43.2 mm
